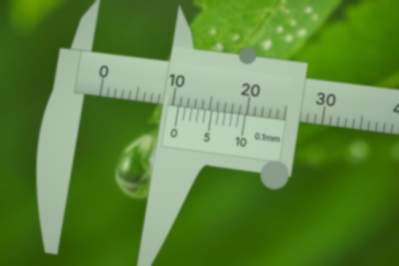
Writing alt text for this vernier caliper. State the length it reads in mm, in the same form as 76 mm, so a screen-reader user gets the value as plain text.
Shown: 10.8 mm
